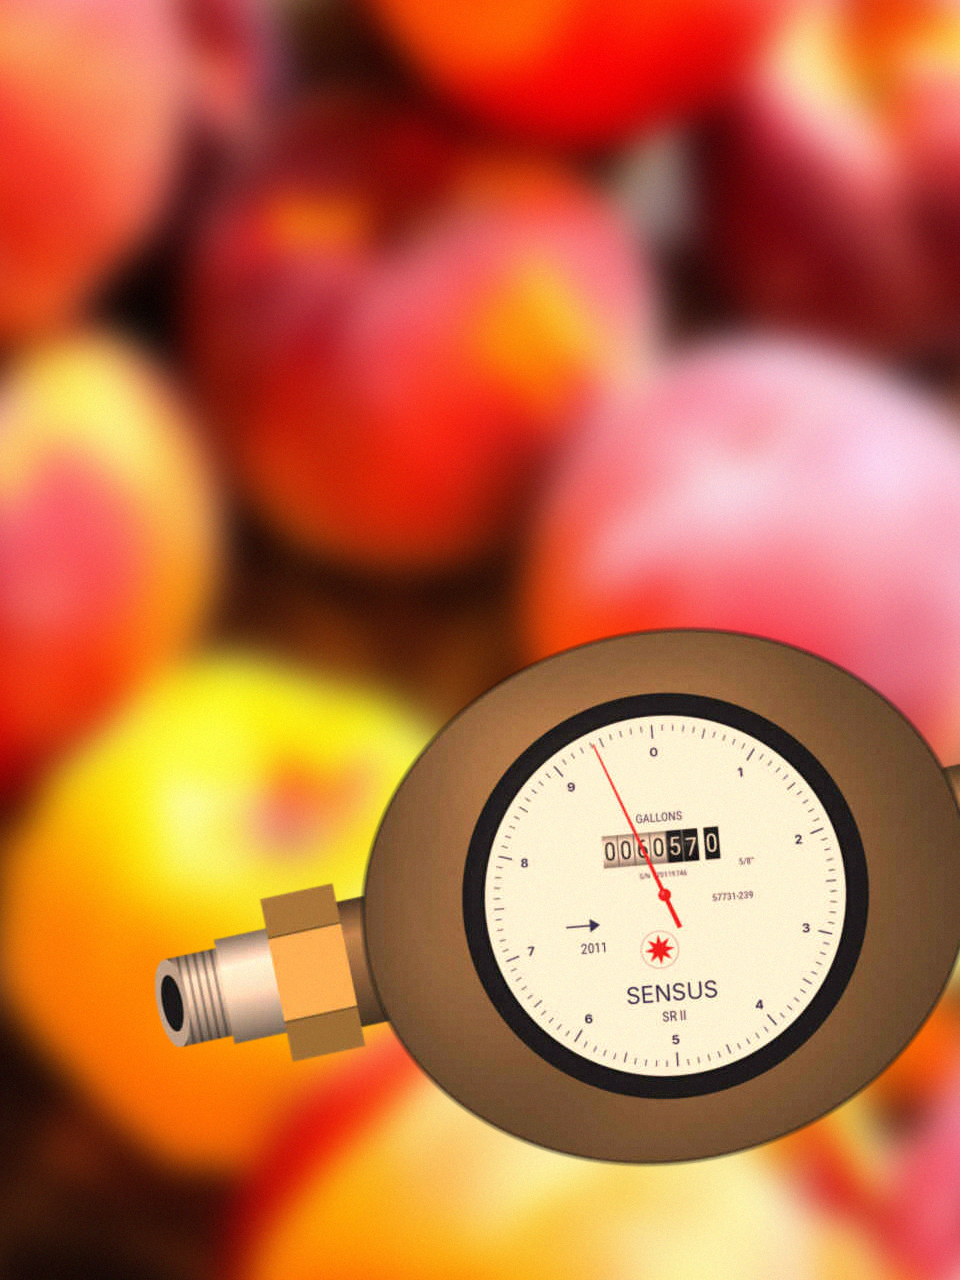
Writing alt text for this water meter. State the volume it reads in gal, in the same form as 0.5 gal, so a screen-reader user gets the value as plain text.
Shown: 60569.4 gal
